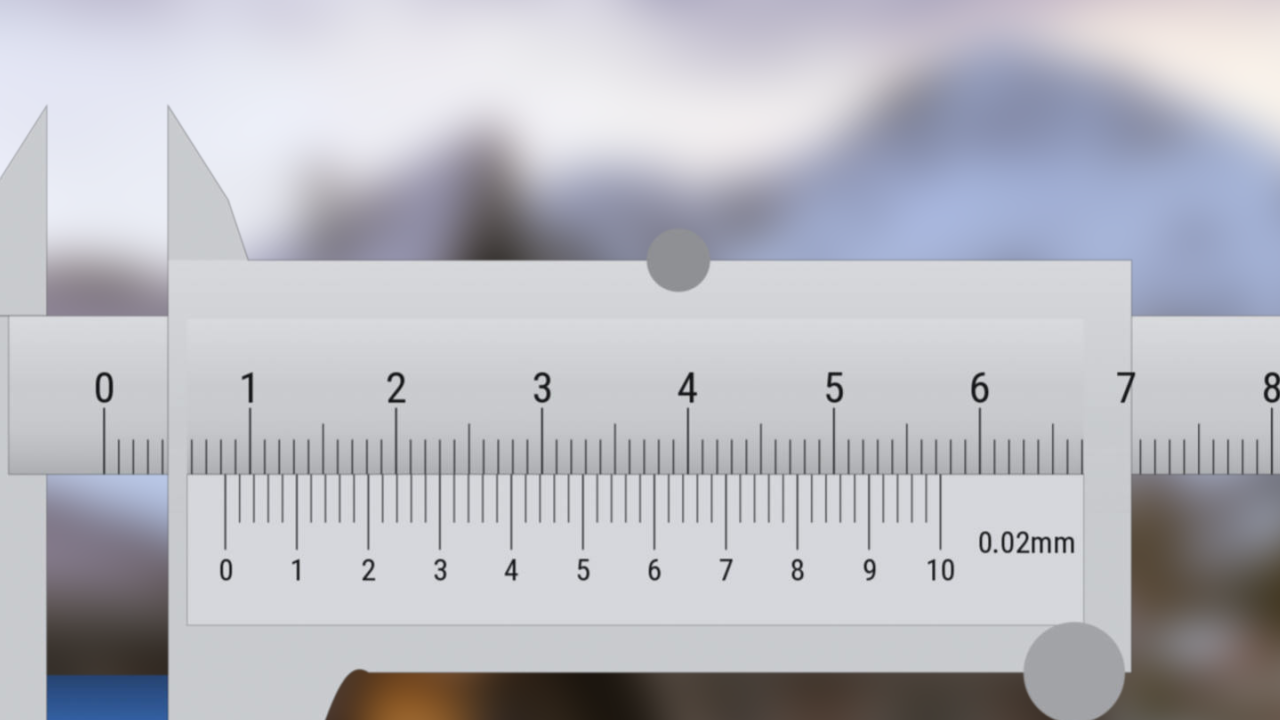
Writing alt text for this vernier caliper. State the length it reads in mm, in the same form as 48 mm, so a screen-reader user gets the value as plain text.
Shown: 8.3 mm
